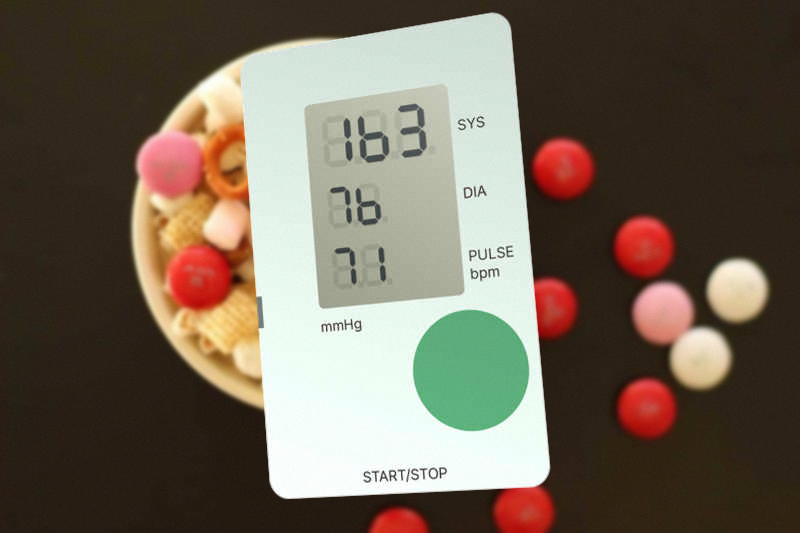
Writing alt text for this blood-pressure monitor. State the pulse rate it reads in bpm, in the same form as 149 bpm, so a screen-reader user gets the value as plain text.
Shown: 71 bpm
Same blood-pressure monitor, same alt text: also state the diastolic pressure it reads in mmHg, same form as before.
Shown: 76 mmHg
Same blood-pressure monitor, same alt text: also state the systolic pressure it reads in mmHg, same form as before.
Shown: 163 mmHg
